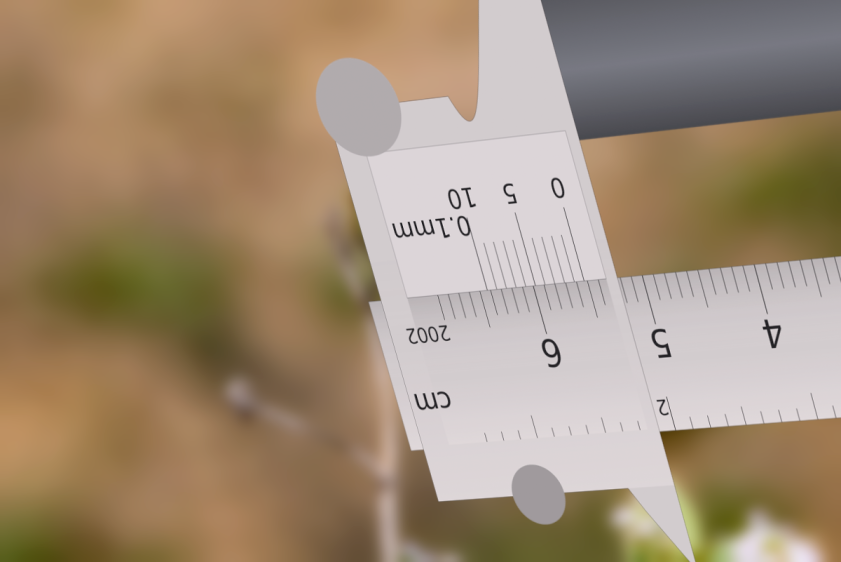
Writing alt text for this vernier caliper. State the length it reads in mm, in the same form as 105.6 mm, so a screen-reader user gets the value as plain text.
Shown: 55.3 mm
